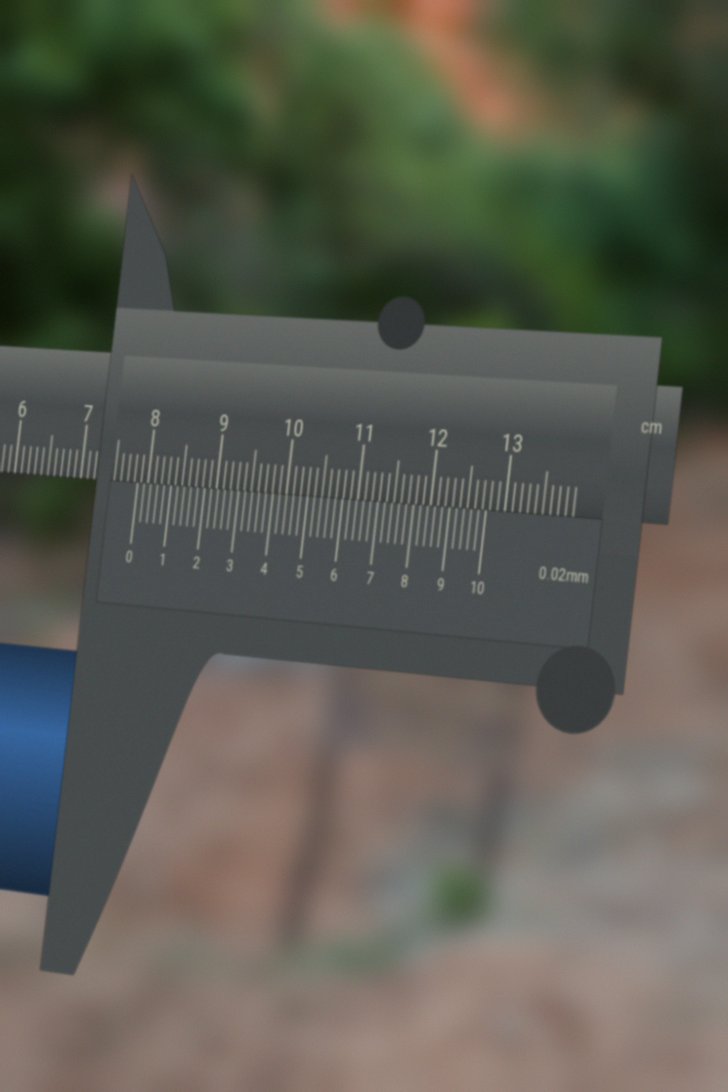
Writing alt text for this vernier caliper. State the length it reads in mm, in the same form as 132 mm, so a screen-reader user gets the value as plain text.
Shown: 78.5 mm
